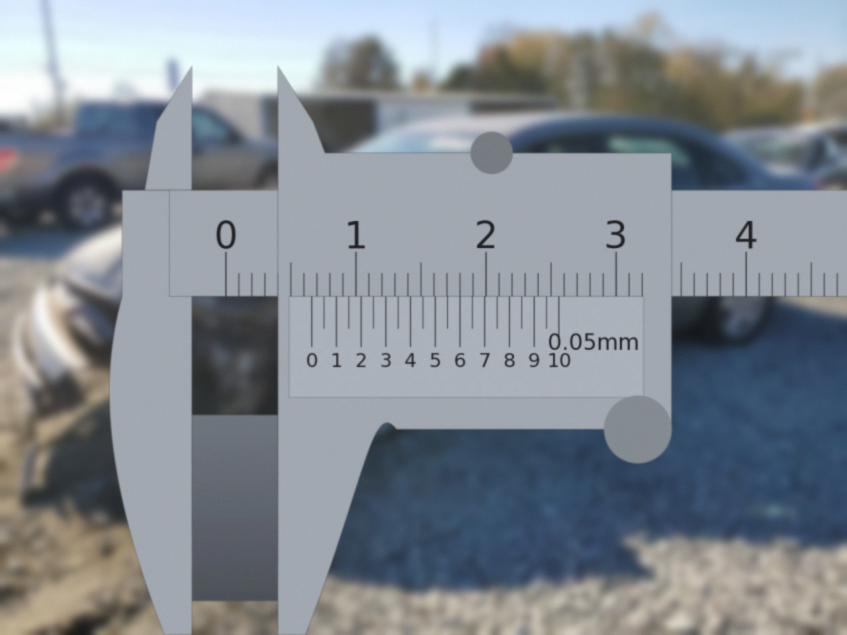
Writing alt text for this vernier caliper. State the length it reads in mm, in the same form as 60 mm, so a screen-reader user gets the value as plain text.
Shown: 6.6 mm
